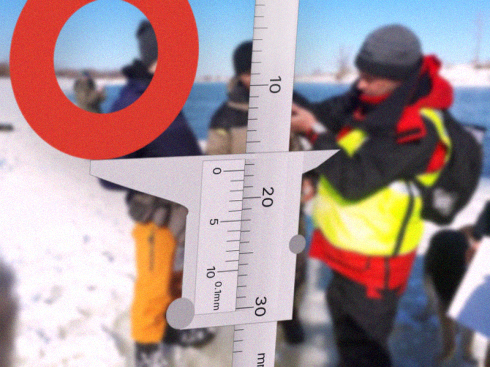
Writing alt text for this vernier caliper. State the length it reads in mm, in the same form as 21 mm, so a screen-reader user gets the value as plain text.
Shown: 17.5 mm
